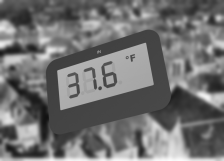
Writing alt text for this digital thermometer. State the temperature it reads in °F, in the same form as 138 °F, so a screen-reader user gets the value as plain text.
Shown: 37.6 °F
